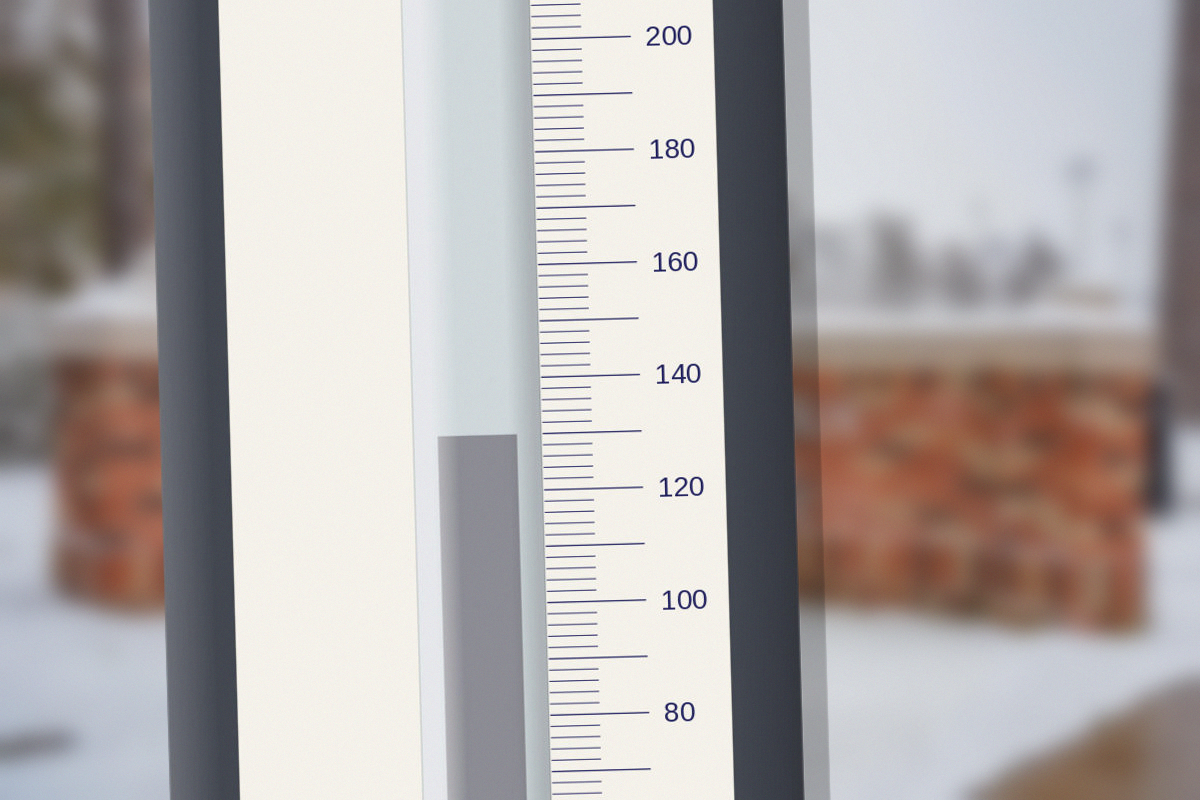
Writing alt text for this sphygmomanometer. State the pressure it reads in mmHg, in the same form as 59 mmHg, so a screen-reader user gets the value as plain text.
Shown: 130 mmHg
